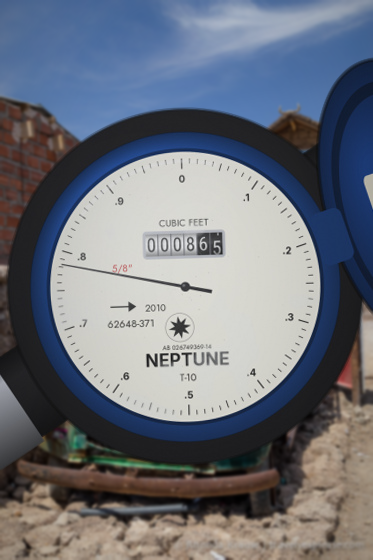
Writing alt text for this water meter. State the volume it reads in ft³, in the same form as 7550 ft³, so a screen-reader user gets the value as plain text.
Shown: 864.78 ft³
